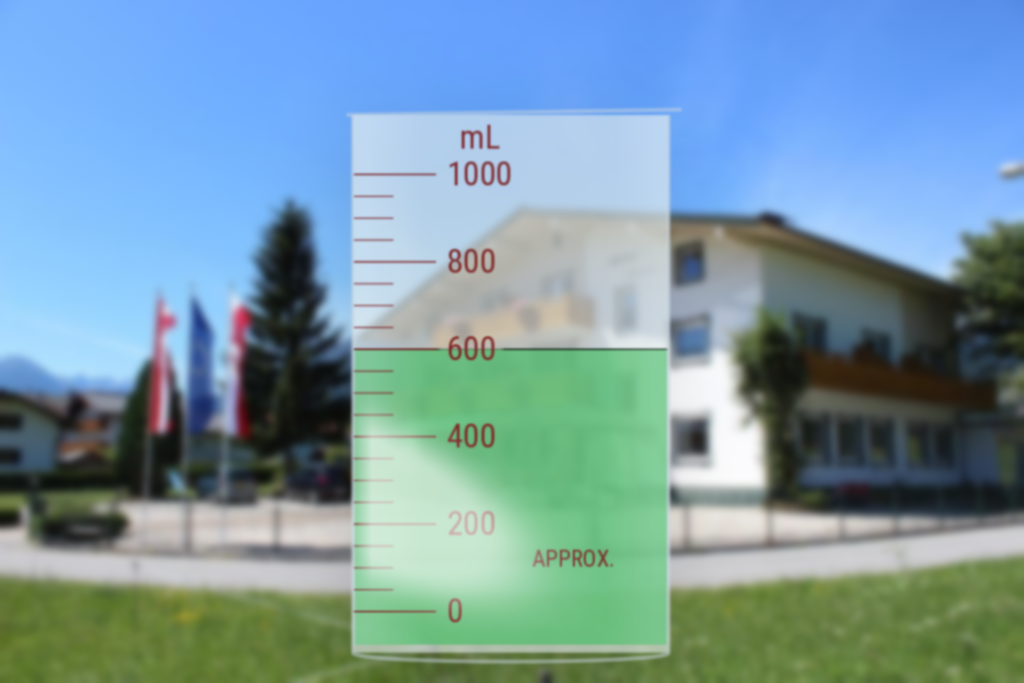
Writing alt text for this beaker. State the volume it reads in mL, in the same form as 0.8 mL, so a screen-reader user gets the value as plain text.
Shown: 600 mL
